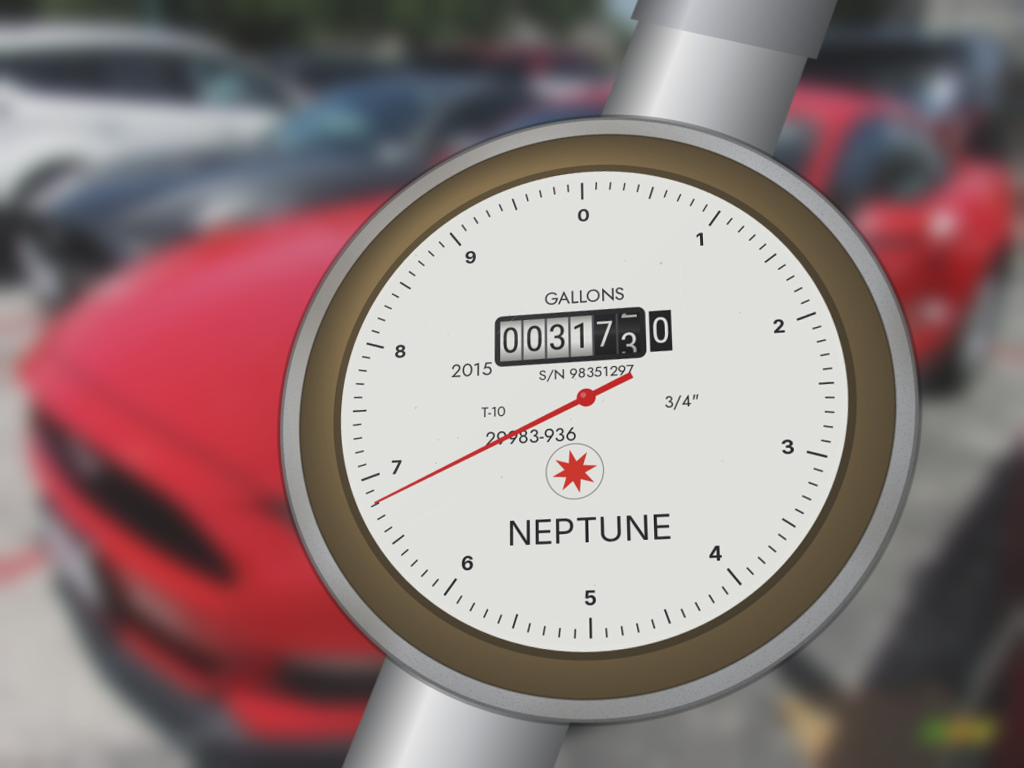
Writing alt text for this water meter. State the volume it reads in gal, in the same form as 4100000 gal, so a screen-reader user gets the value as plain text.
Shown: 31726.8 gal
